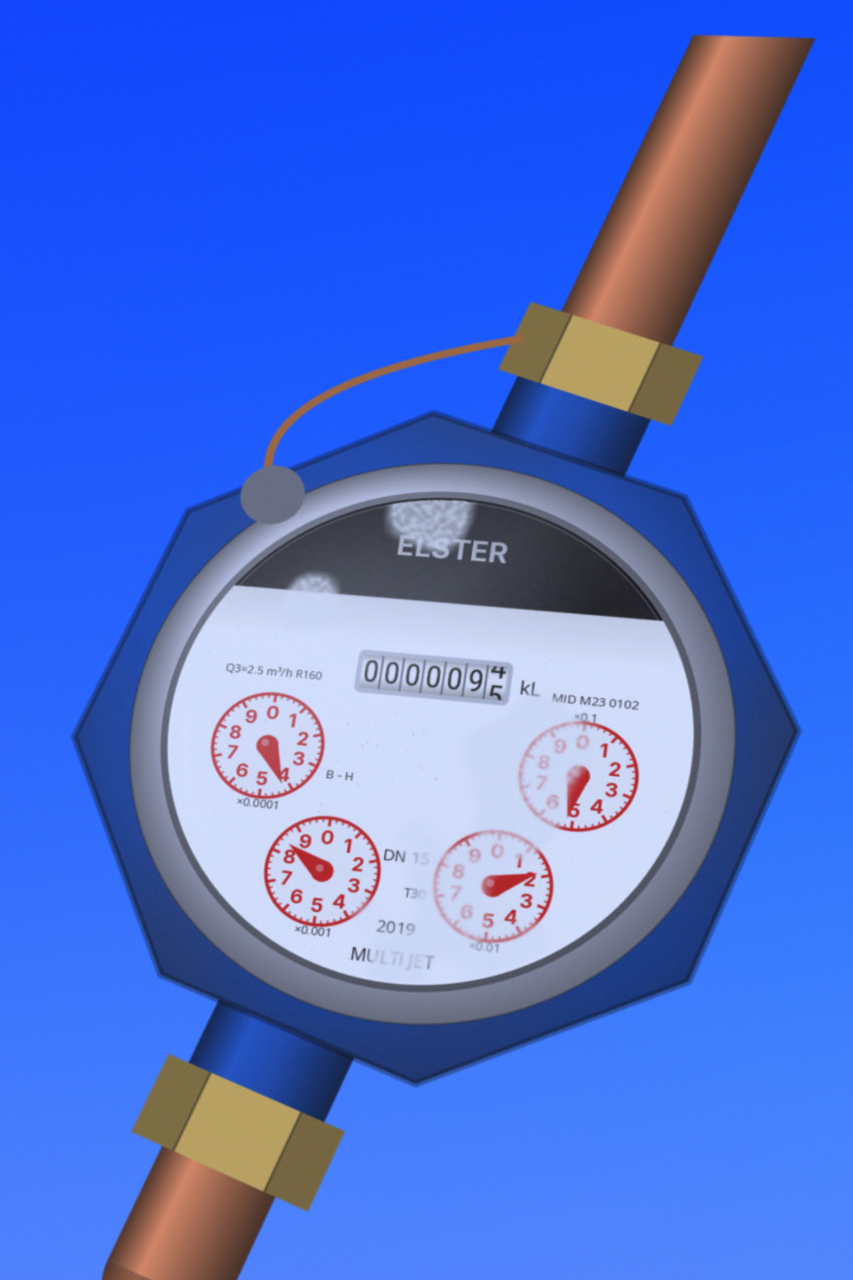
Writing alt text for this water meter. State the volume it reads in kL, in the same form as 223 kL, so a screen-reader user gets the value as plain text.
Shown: 94.5184 kL
